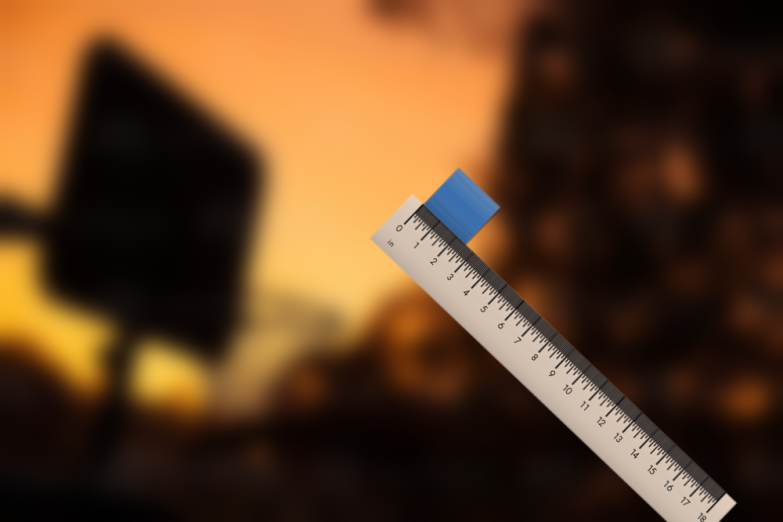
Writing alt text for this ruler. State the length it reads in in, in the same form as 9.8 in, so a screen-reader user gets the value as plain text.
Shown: 2.5 in
